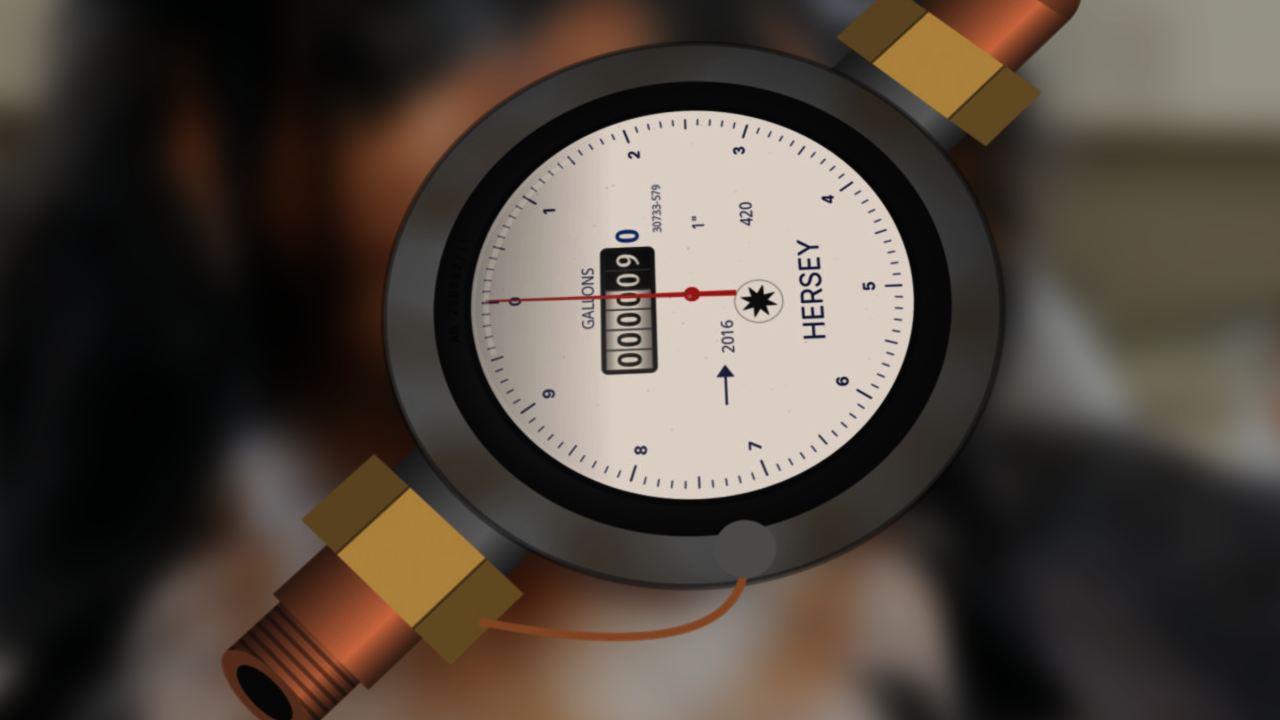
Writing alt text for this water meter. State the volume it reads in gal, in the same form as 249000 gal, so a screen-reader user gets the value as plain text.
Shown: 90.0 gal
